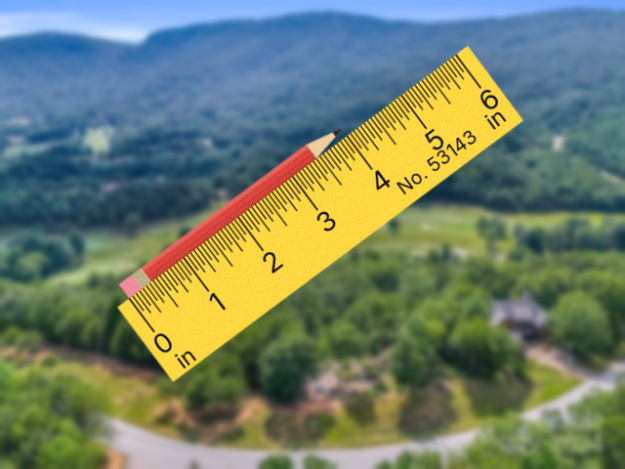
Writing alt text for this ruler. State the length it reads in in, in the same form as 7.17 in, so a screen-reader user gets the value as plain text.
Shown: 4 in
